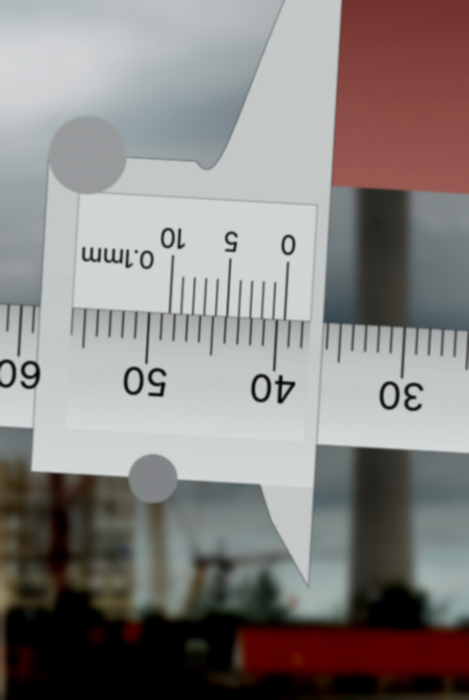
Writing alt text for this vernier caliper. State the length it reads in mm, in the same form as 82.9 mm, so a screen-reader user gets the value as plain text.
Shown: 39.4 mm
